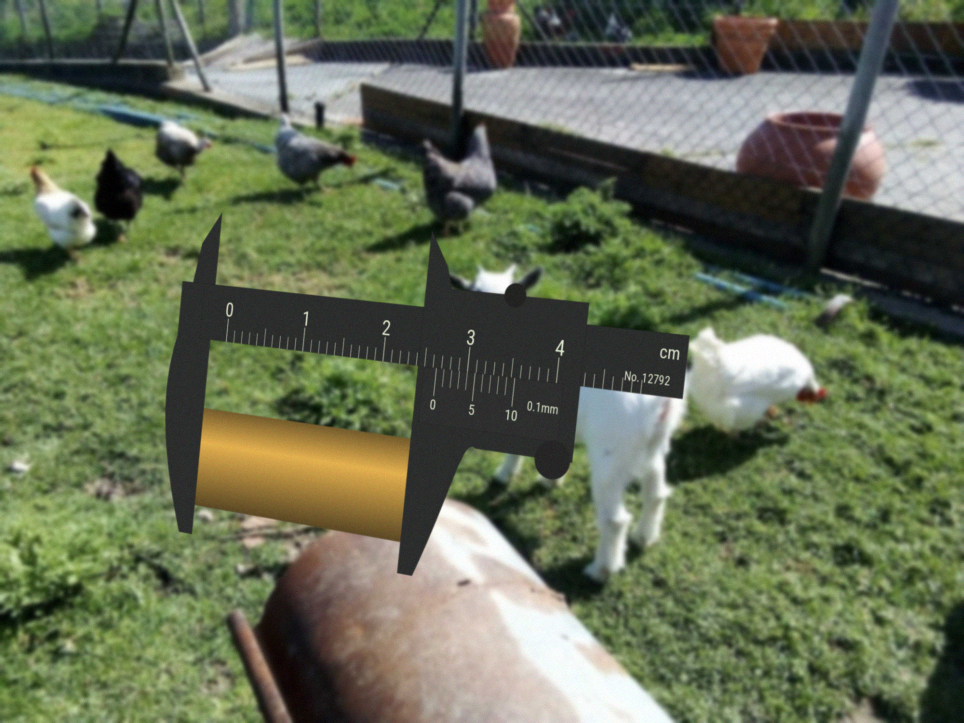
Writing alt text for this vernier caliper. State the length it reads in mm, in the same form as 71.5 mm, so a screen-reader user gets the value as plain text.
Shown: 26.4 mm
